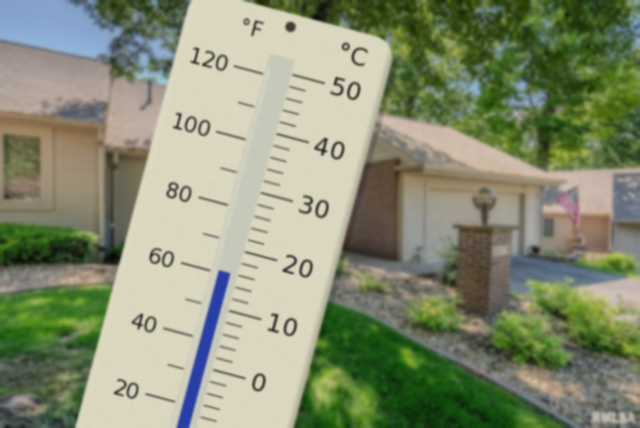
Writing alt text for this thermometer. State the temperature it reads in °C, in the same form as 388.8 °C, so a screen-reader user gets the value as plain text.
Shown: 16 °C
